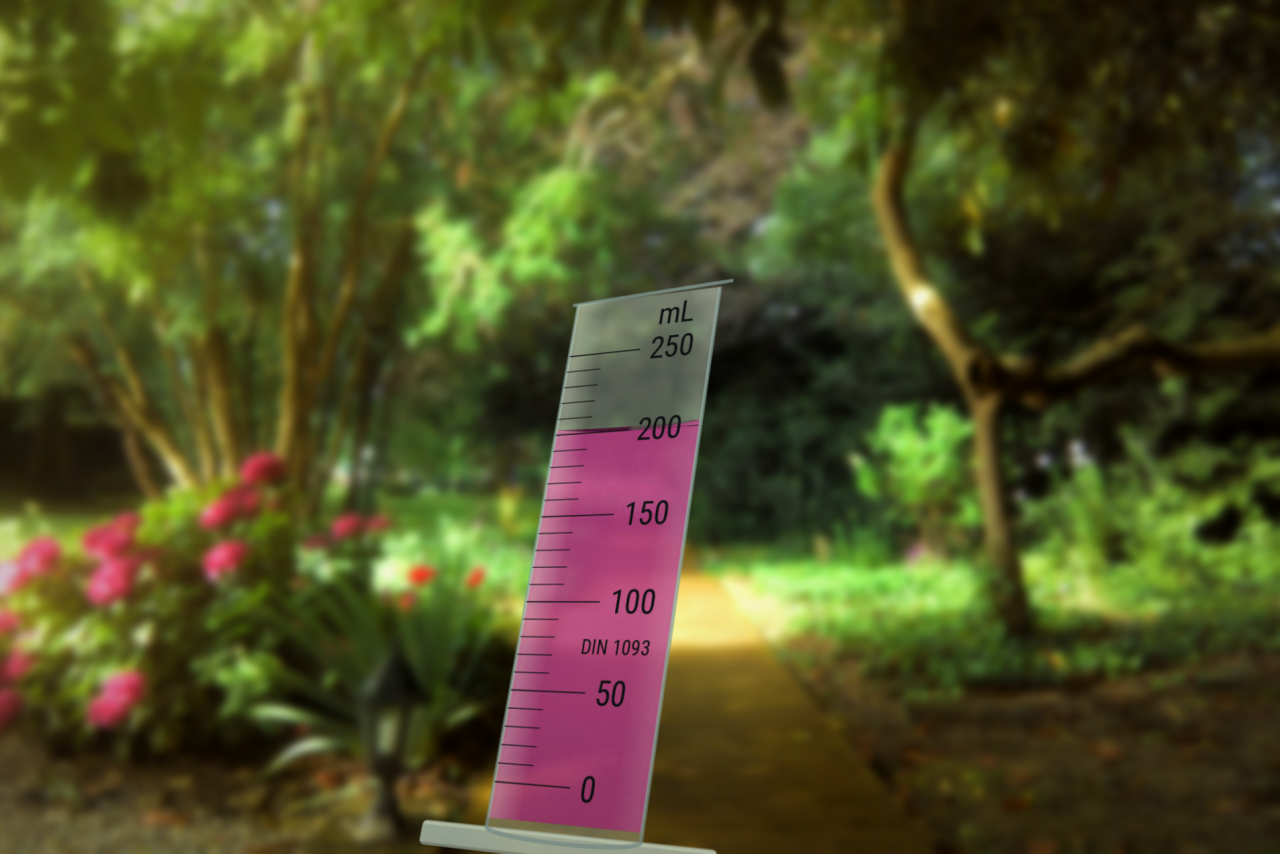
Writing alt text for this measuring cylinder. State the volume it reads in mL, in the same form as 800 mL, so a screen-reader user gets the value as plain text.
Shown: 200 mL
